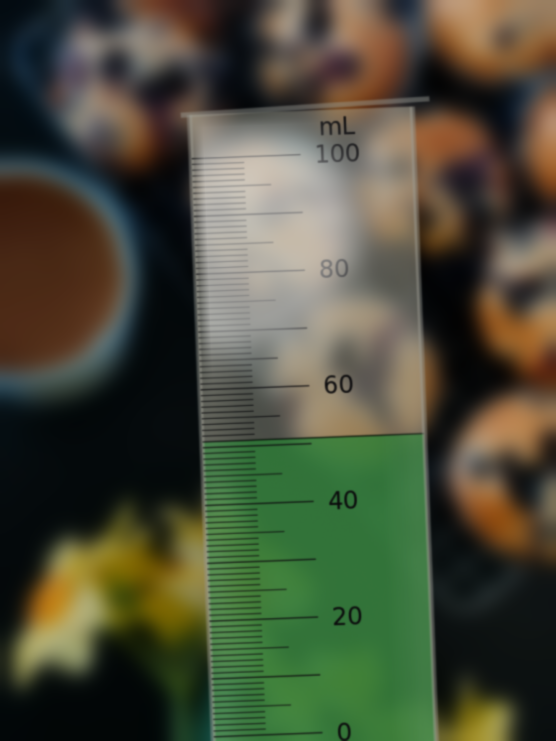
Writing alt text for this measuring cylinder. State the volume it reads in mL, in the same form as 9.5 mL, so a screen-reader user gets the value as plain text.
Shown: 51 mL
